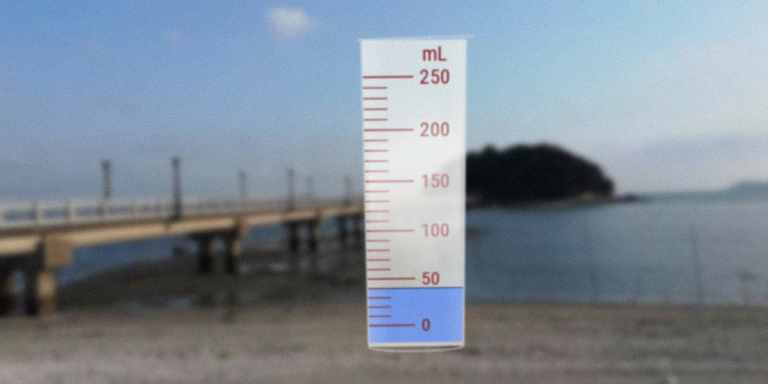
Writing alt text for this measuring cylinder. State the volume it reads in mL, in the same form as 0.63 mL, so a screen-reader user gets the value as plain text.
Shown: 40 mL
